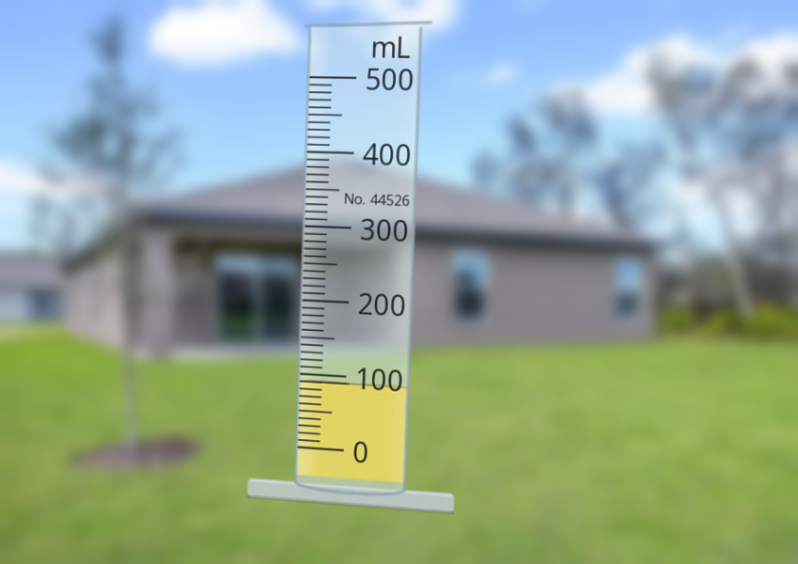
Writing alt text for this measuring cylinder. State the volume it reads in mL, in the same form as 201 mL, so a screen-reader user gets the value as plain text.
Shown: 90 mL
